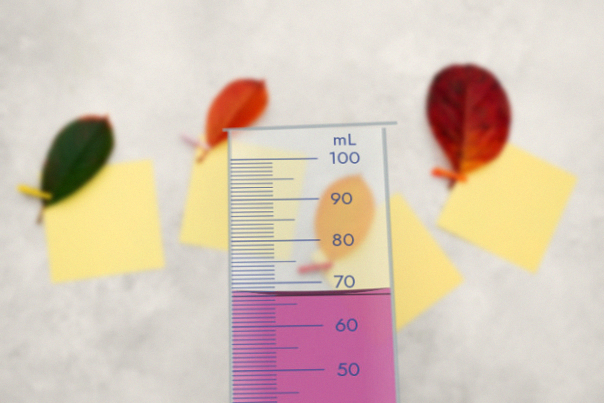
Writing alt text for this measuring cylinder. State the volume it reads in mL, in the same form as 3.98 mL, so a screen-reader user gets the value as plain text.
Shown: 67 mL
